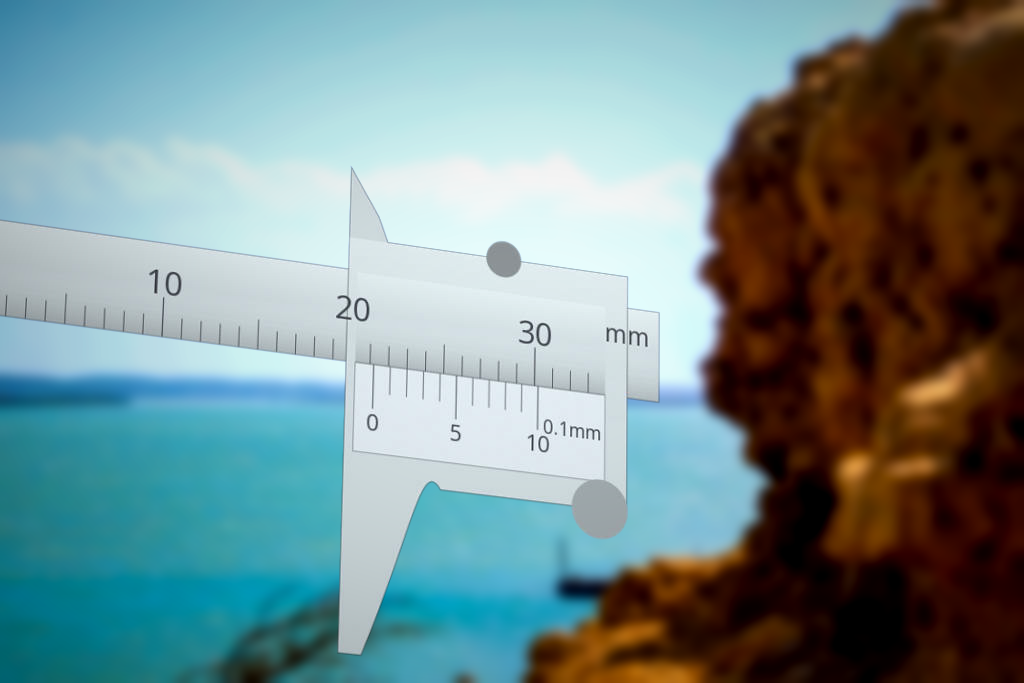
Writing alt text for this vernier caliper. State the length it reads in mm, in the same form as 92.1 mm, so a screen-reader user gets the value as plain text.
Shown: 21.2 mm
